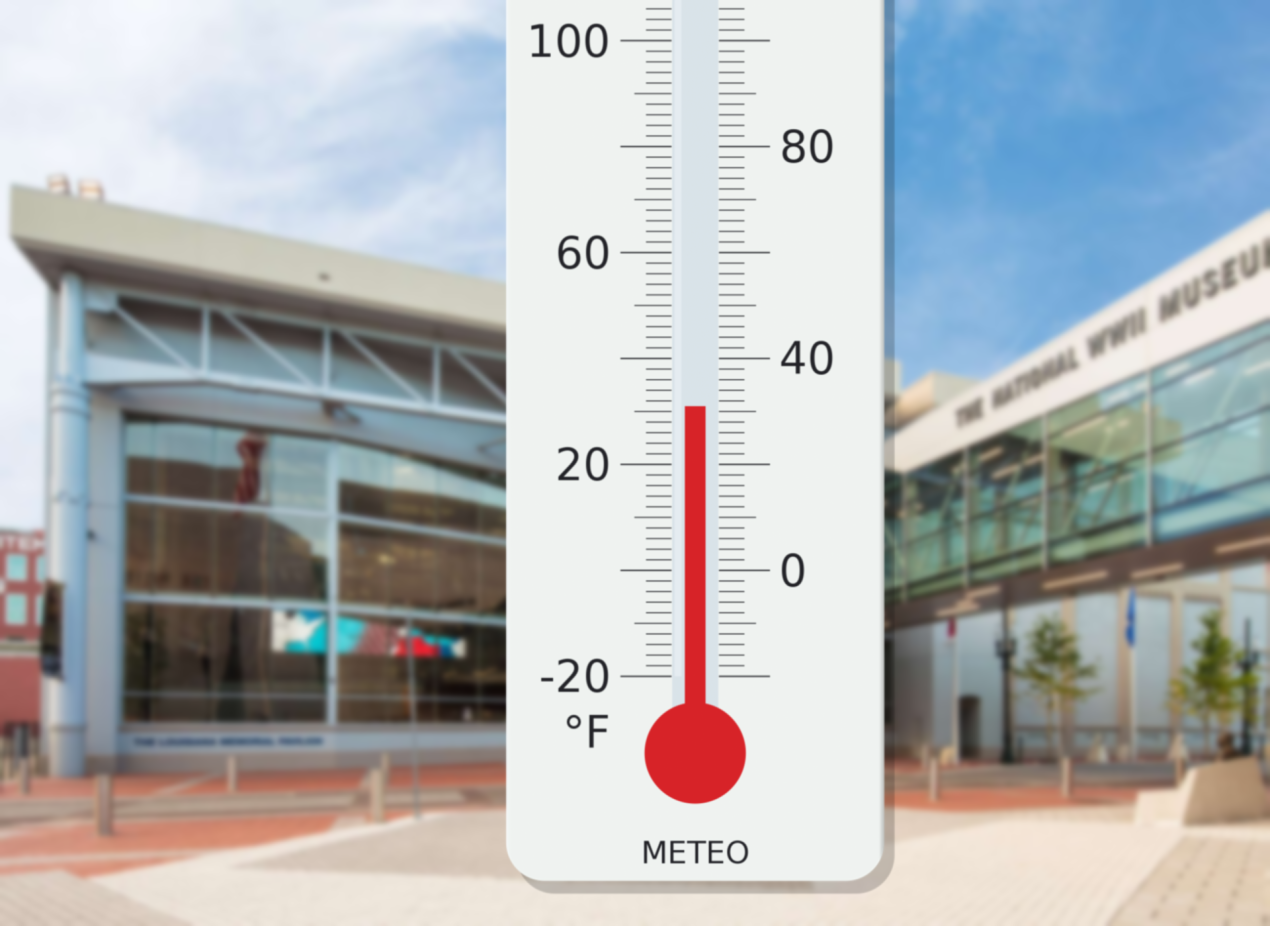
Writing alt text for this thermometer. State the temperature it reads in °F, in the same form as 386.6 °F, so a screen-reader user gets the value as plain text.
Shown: 31 °F
